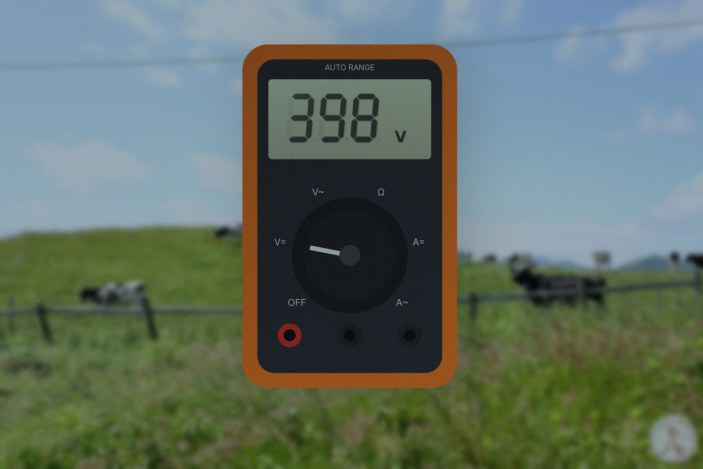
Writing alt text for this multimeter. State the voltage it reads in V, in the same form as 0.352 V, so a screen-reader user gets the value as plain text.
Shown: 398 V
